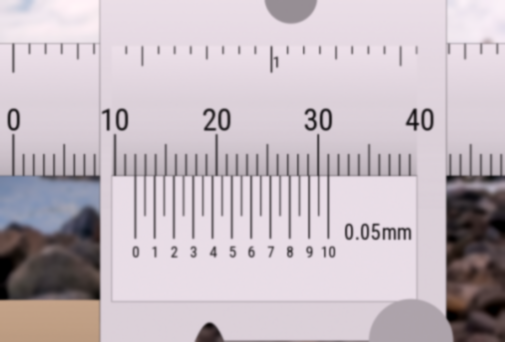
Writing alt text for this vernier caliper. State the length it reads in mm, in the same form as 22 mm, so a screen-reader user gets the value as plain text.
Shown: 12.0 mm
